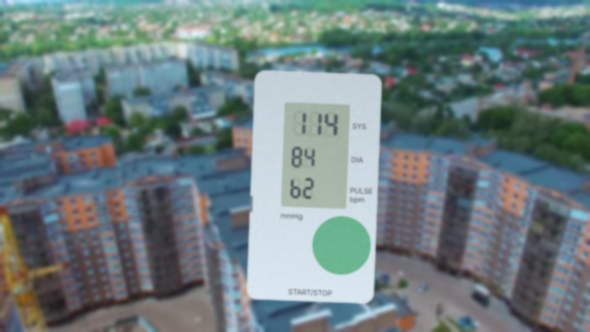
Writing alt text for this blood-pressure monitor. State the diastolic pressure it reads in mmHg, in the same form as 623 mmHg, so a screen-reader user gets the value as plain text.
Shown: 84 mmHg
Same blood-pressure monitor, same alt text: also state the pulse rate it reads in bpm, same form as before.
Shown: 62 bpm
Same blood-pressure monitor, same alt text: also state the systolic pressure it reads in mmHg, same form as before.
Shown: 114 mmHg
